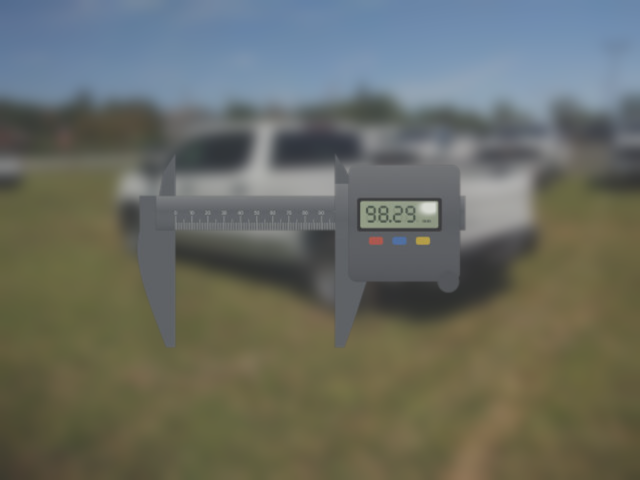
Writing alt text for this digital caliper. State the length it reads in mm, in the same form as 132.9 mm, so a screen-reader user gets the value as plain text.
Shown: 98.29 mm
